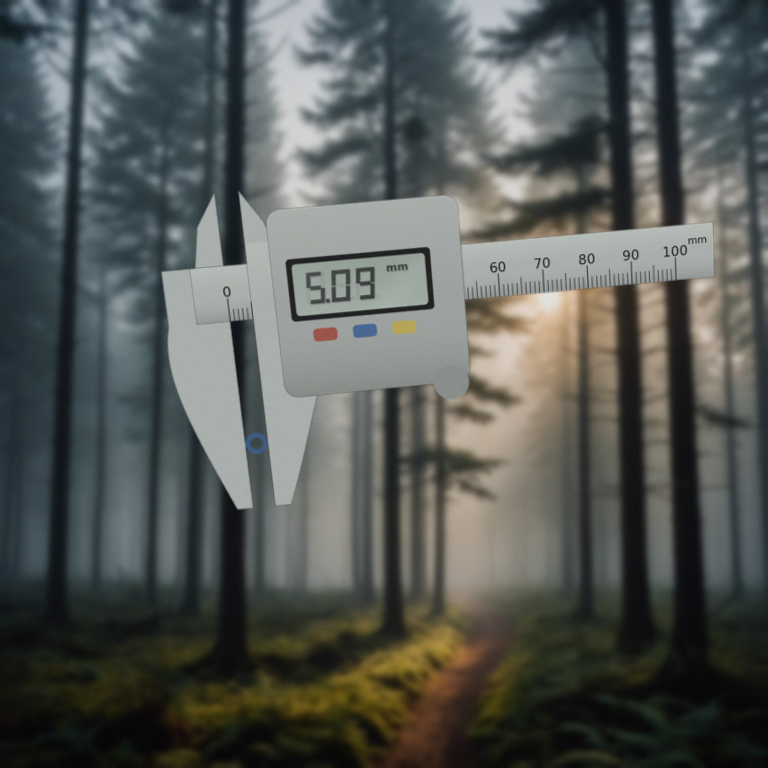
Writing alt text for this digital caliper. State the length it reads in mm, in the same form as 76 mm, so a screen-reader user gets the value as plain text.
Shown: 5.09 mm
